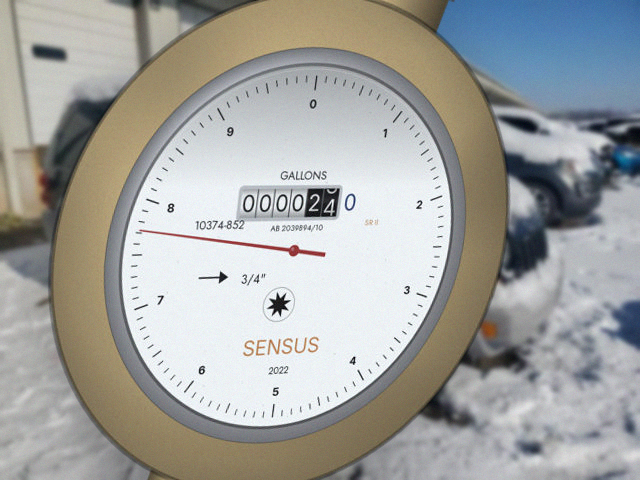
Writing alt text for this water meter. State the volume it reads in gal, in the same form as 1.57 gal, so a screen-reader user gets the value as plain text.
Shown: 237.7 gal
